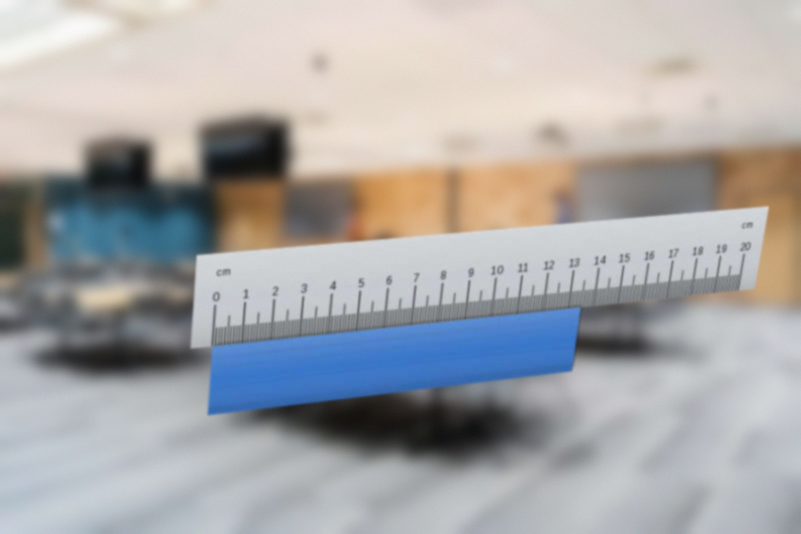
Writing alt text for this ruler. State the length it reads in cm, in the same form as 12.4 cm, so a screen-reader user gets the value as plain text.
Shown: 13.5 cm
